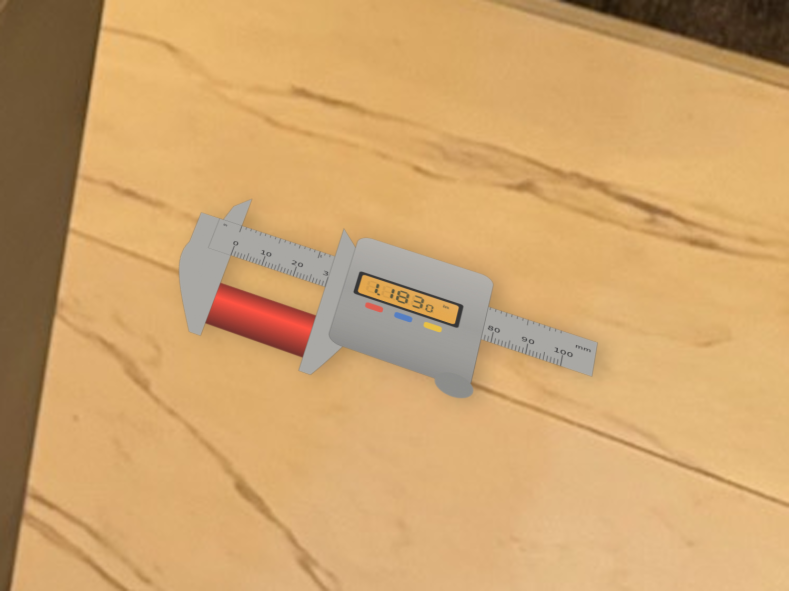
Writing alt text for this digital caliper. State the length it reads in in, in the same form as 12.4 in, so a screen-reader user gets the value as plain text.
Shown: 1.1830 in
